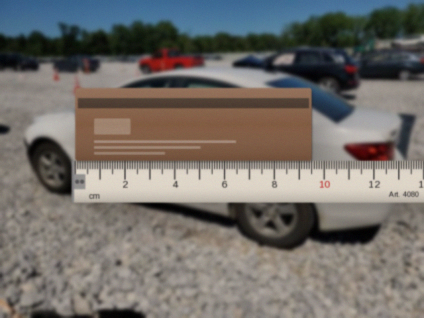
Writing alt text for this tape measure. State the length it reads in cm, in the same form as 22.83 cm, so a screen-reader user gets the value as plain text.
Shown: 9.5 cm
